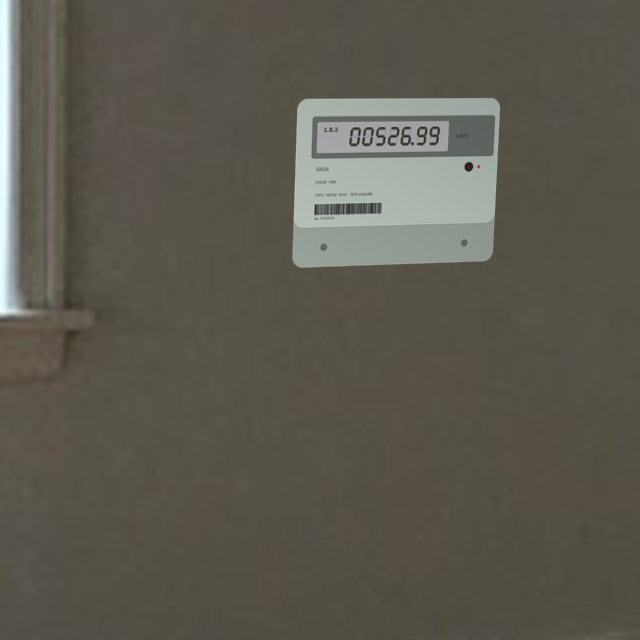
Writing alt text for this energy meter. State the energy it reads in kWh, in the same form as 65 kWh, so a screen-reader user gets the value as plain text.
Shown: 526.99 kWh
